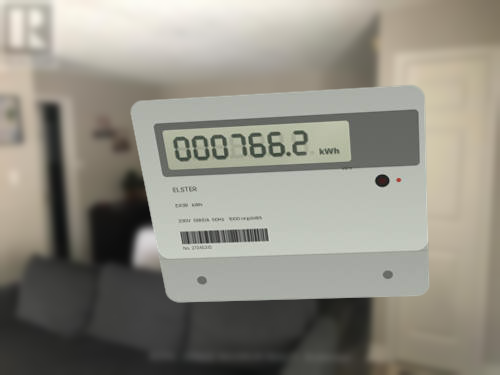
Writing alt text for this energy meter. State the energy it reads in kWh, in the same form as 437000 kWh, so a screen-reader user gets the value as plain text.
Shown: 766.2 kWh
